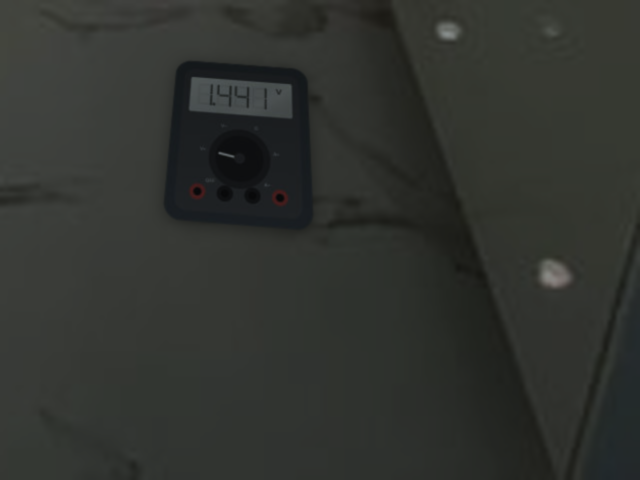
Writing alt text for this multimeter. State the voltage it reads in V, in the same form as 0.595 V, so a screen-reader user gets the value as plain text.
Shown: 1.441 V
